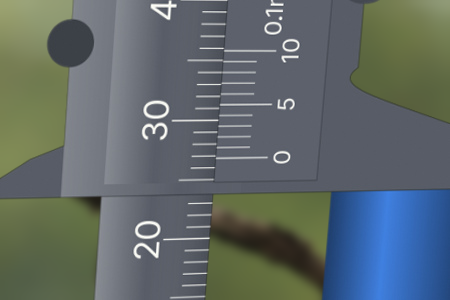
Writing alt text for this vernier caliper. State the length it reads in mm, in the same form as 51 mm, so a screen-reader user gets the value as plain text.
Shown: 26.8 mm
